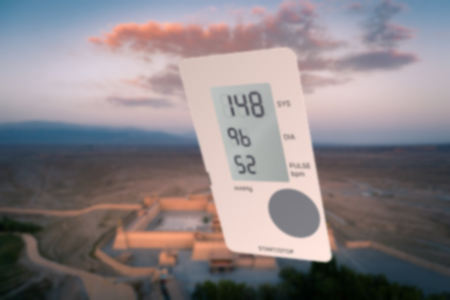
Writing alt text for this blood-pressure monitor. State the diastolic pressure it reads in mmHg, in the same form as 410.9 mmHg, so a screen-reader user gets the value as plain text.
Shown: 96 mmHg
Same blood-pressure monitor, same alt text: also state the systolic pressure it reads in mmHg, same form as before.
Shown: 148 mmHg
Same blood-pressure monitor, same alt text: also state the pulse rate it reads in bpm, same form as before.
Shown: 52 bpm
